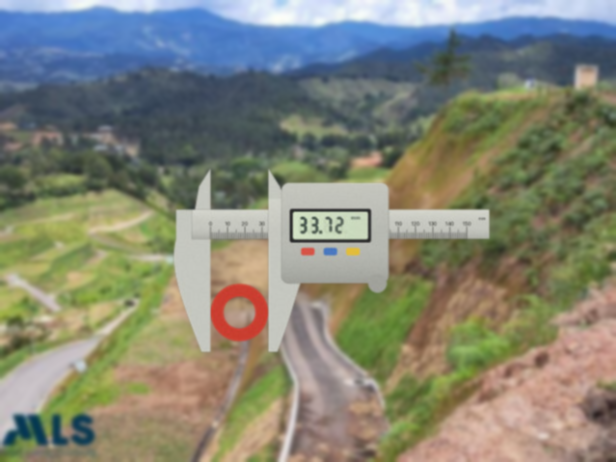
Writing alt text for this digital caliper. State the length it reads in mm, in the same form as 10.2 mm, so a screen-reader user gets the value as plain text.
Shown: 33.72 mm
